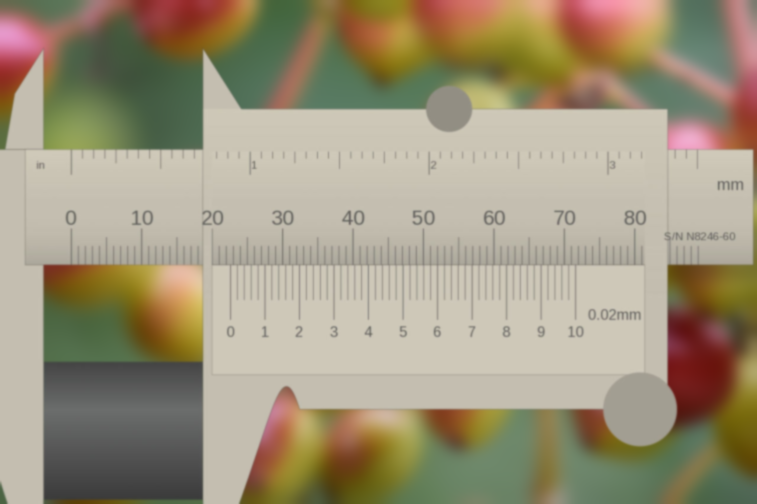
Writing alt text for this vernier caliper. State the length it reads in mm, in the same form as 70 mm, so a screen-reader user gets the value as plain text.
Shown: 22.6 mm
